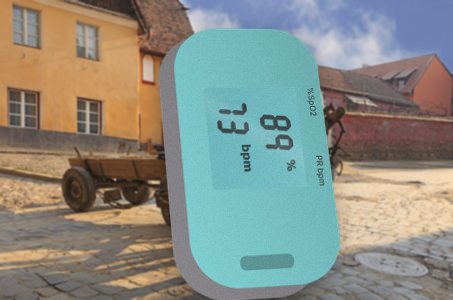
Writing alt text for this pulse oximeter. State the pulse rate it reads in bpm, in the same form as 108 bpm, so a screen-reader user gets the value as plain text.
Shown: 73 bpm
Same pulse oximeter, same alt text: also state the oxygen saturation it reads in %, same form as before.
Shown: 89 %
